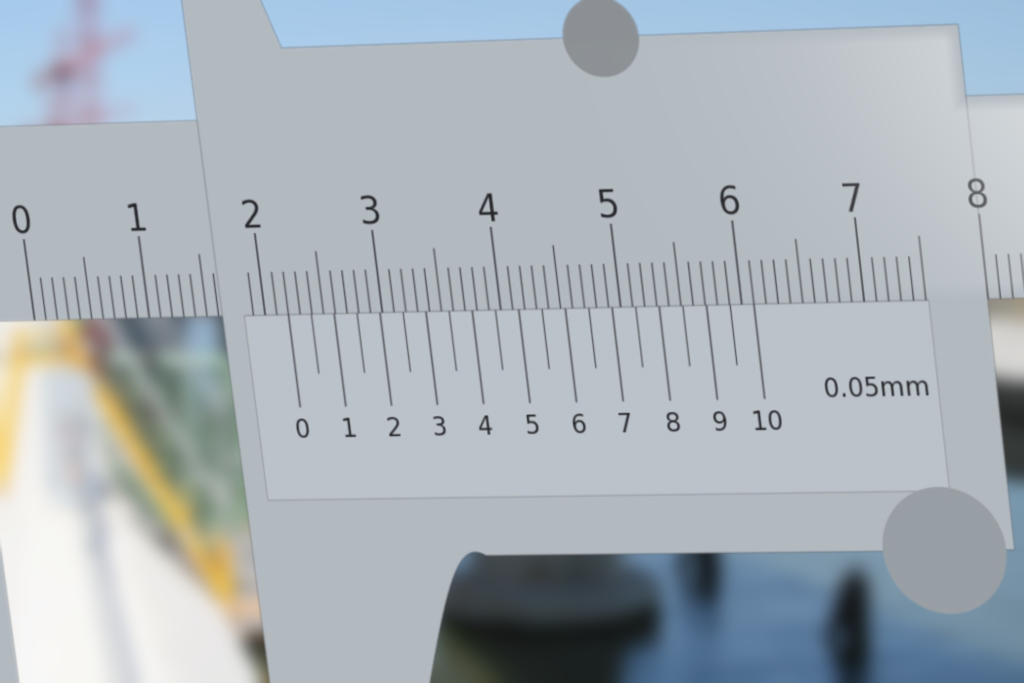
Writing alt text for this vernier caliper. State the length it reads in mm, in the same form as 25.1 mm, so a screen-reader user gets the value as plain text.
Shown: 22.0 mm
